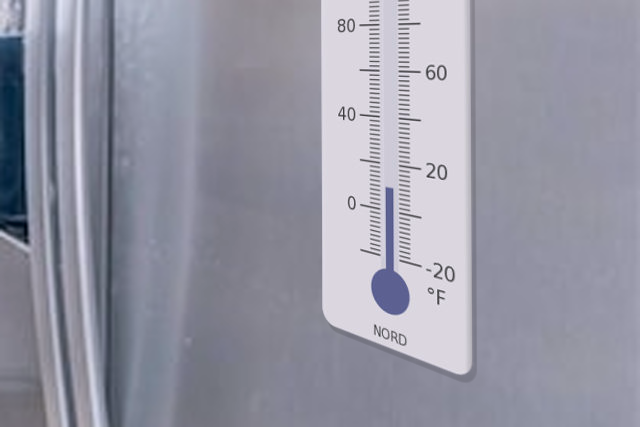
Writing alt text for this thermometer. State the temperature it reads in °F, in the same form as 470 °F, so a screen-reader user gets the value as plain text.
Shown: 10 °F
